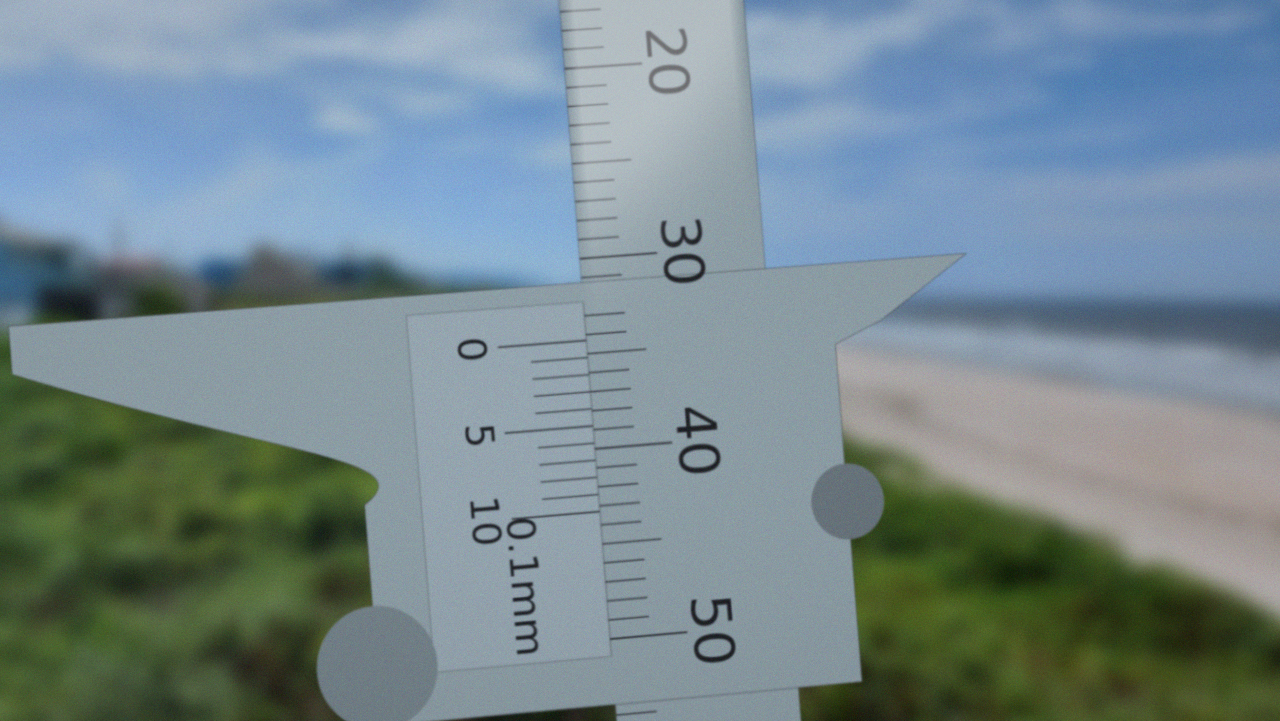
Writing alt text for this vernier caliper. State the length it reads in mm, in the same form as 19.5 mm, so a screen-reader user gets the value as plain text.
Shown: 34.3 mm
